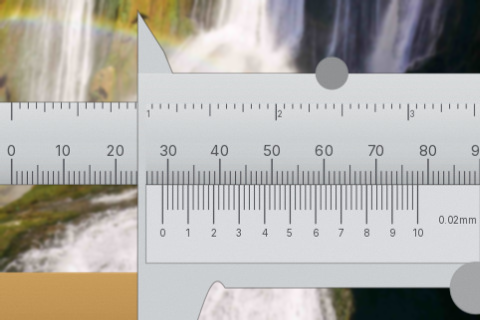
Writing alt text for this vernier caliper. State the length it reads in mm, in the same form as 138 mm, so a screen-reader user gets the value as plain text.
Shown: 29.0 mm
